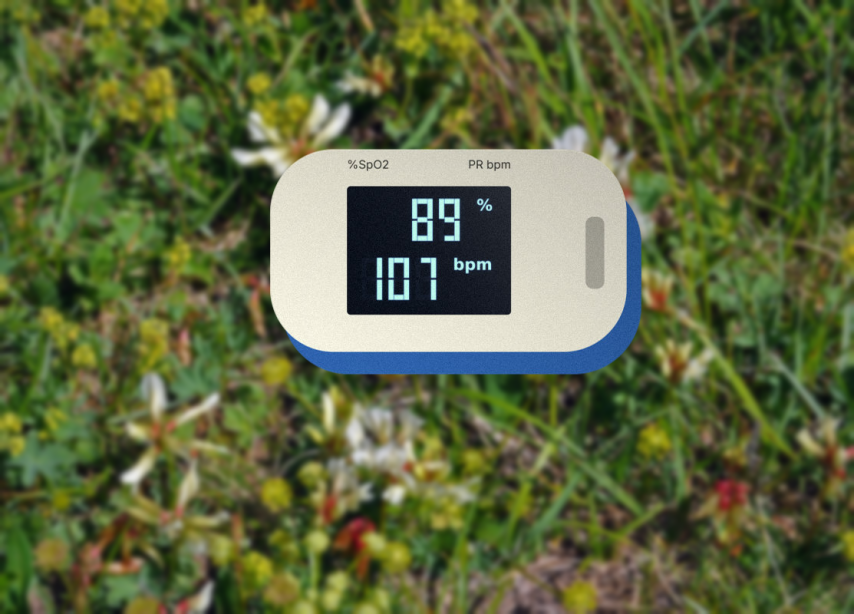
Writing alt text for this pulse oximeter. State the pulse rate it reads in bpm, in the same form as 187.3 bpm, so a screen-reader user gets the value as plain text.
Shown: 107 bpm
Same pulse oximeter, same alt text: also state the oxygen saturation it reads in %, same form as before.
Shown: 89 %
